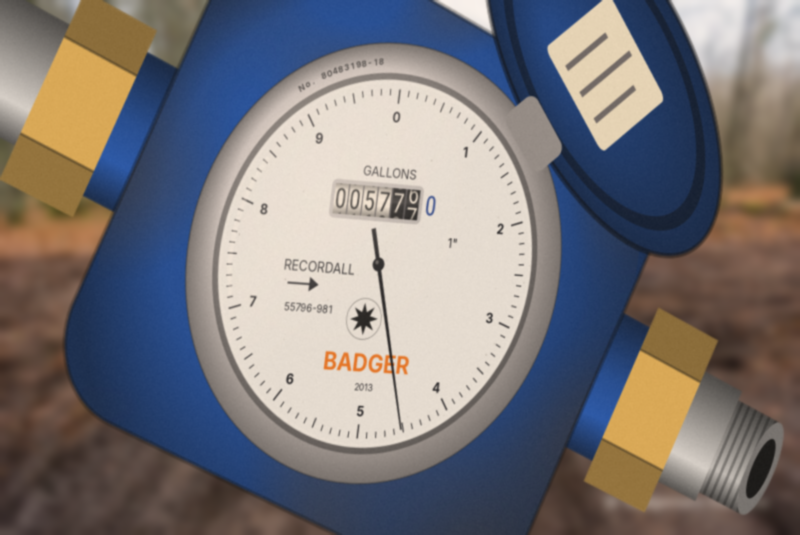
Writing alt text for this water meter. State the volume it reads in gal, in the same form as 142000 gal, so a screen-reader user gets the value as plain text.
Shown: 57764.5 gal
